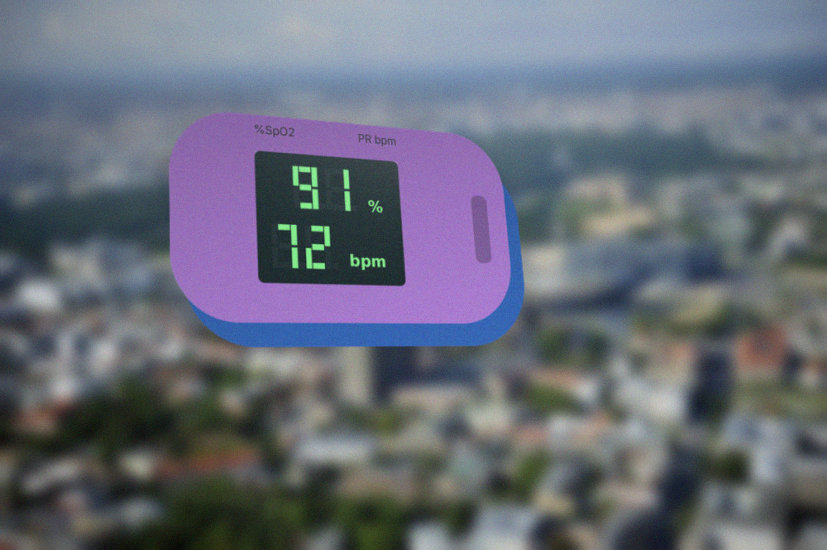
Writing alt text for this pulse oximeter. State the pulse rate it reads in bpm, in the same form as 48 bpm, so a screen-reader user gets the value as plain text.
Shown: 72 bpm
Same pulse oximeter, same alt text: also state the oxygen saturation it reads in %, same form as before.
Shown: 91 %
